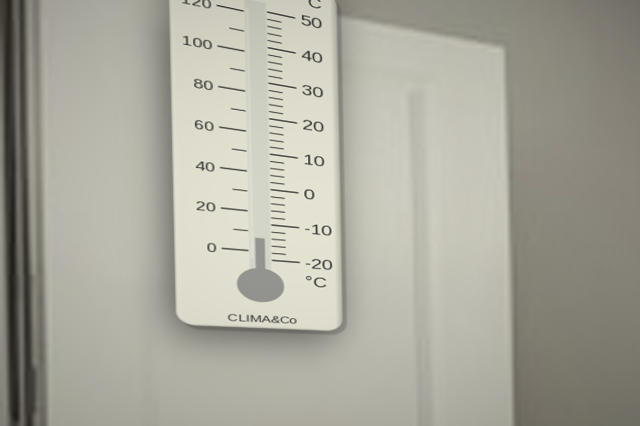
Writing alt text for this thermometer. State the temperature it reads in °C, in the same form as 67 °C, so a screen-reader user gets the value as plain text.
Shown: -14 °C
